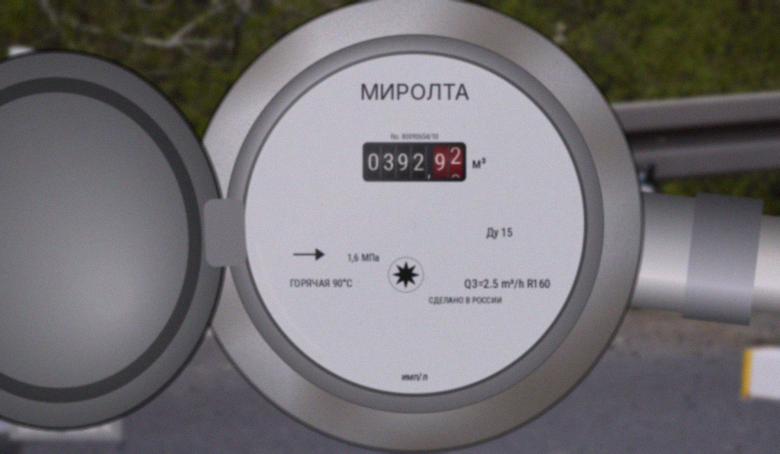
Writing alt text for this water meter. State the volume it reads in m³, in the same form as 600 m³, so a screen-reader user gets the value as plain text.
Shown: 392.92 m³
